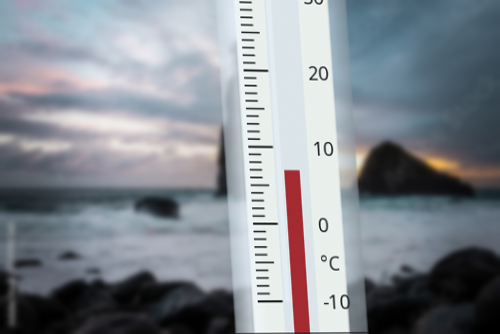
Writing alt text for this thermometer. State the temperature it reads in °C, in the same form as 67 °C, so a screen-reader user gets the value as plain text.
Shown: 7 °C
